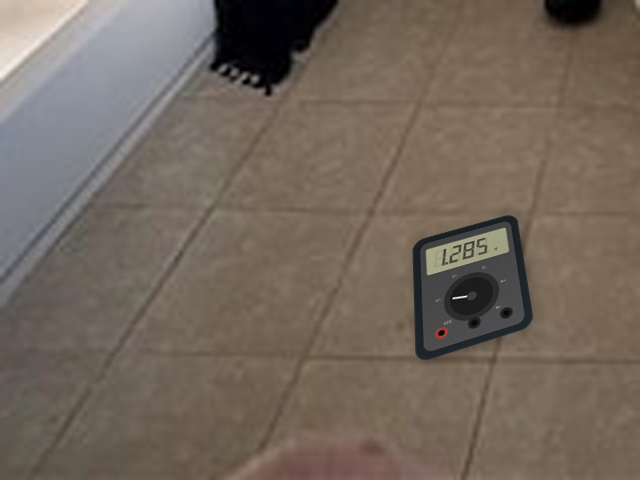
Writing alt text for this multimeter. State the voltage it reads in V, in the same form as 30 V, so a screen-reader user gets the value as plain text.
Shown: 1.285 V
